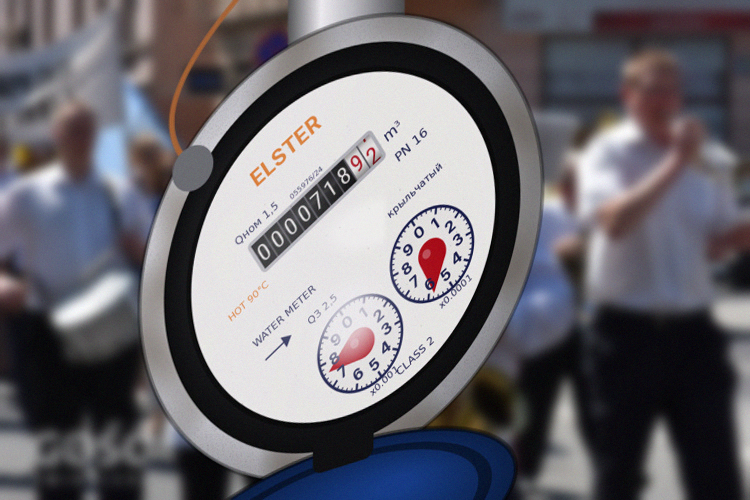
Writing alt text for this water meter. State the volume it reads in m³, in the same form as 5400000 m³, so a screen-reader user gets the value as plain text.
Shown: 718.9175 m³
